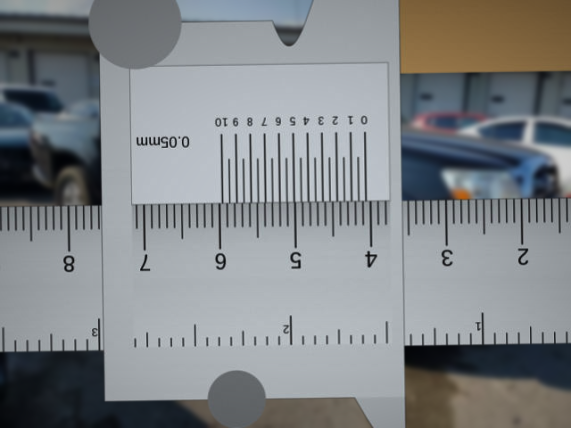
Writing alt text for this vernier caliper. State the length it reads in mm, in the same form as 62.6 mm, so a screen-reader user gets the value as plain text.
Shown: 40.6 mm
